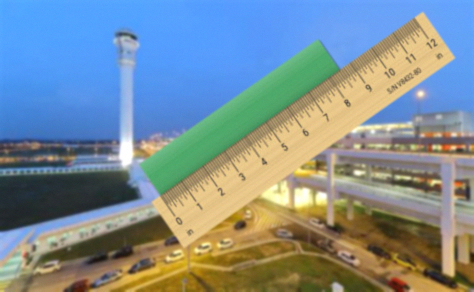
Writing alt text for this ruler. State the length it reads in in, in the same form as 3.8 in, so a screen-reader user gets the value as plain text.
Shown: 8.5 in
